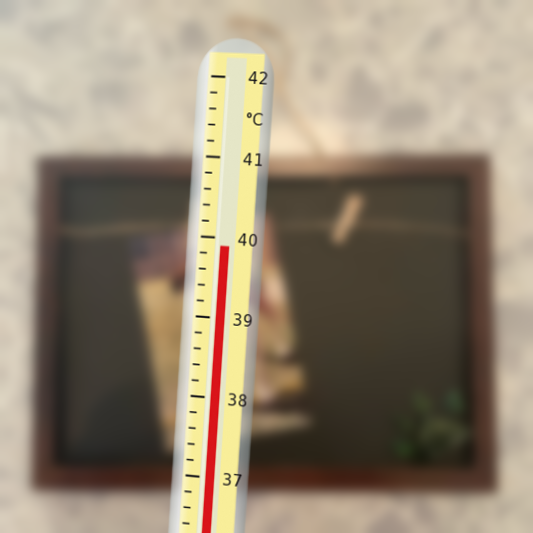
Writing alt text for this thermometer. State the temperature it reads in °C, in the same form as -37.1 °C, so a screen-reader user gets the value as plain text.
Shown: 39.9 °C
